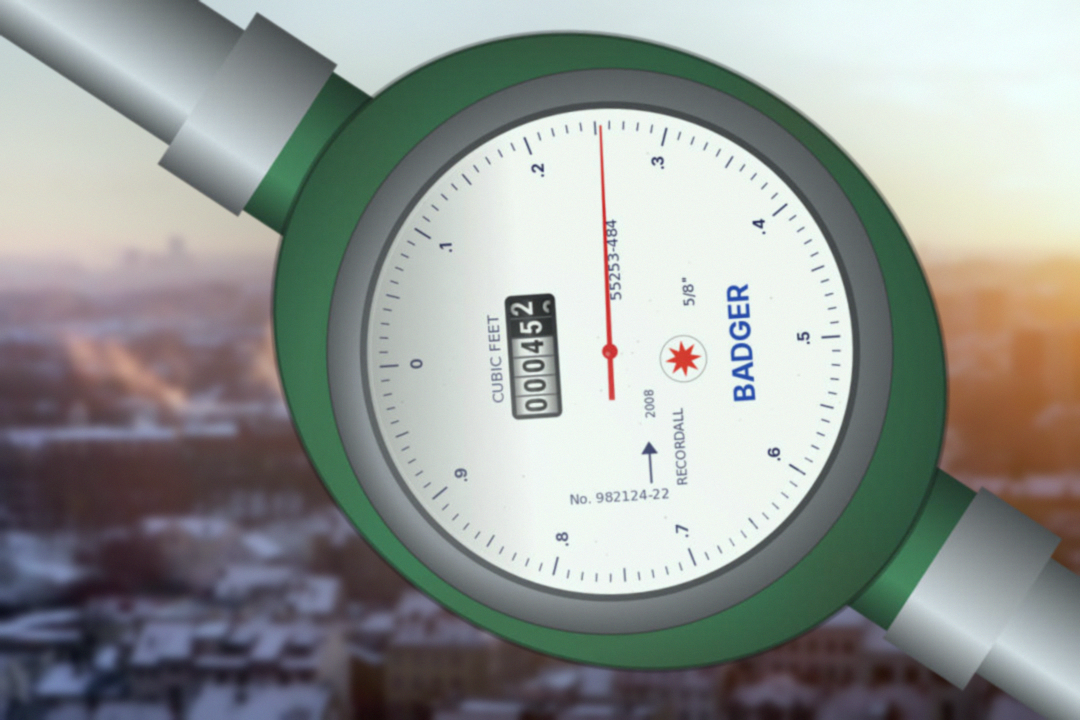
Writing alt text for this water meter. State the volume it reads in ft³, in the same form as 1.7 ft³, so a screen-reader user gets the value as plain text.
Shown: 452.25 ft³
